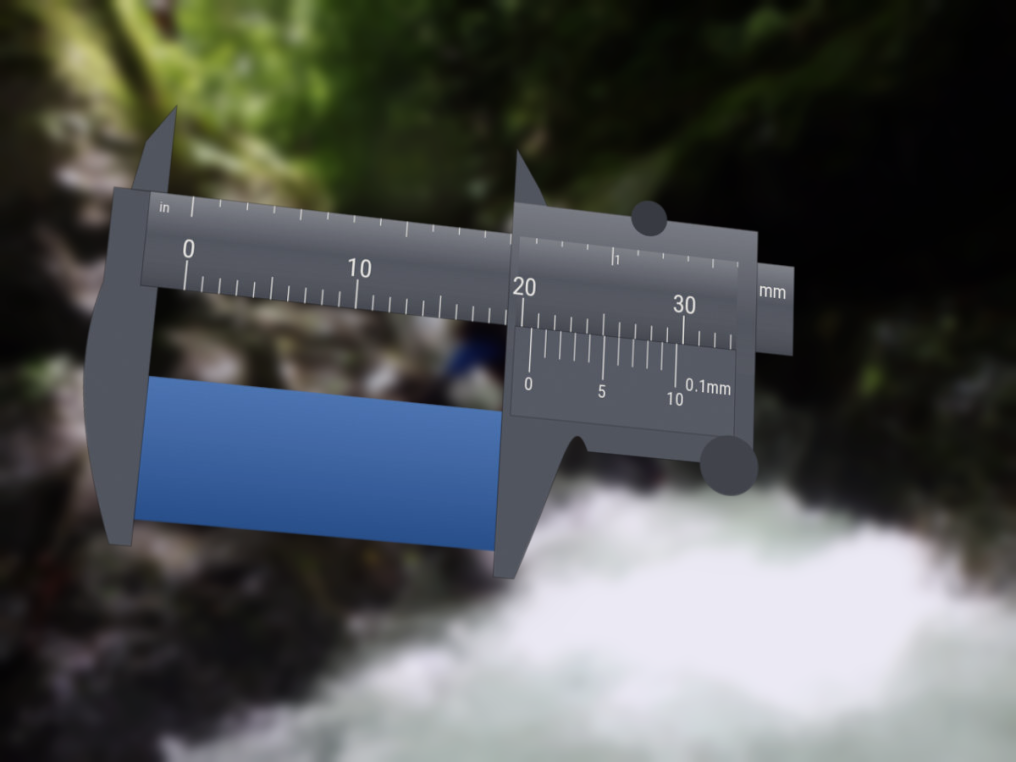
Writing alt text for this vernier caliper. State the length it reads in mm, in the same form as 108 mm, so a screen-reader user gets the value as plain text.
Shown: 20.6 mm
